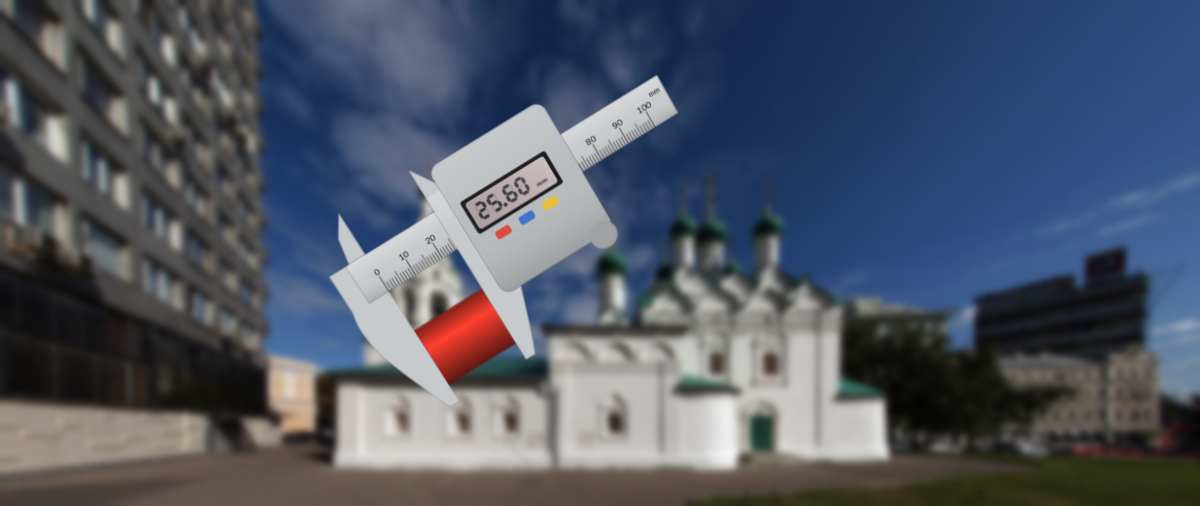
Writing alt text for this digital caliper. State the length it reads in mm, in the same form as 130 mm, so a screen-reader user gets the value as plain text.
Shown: 25.60 mm
